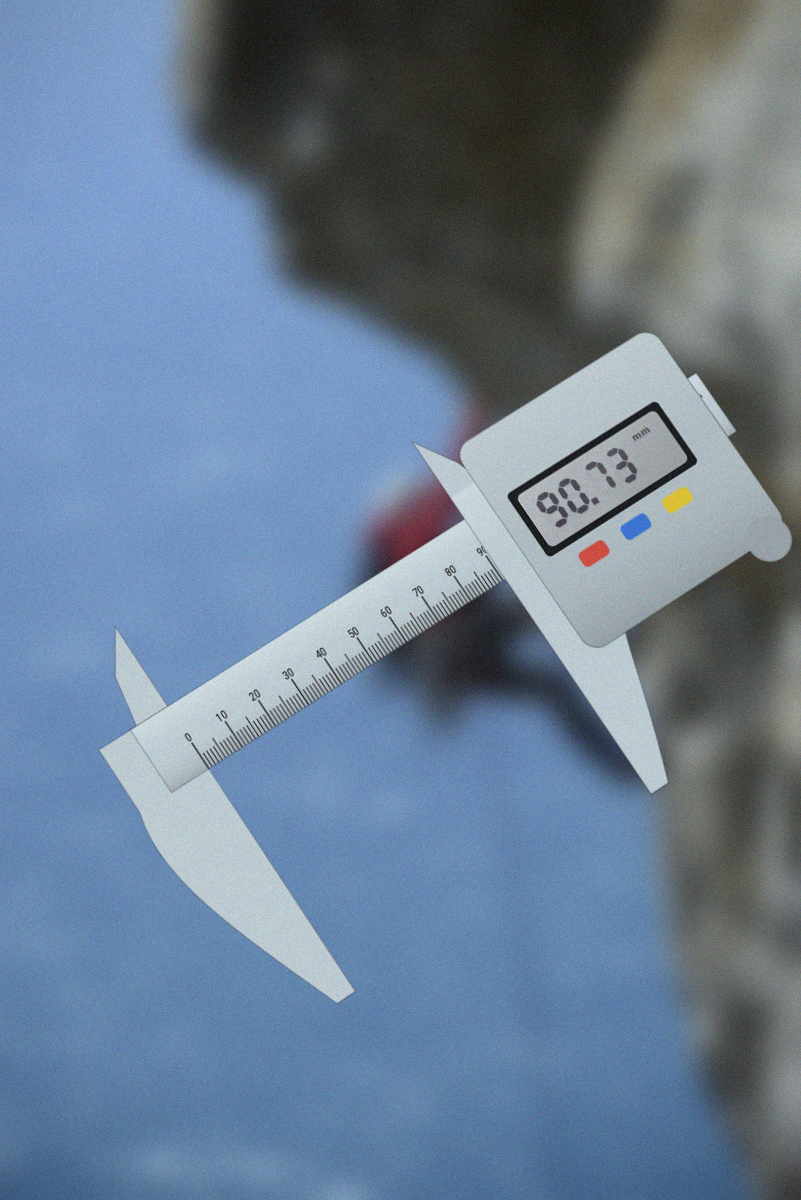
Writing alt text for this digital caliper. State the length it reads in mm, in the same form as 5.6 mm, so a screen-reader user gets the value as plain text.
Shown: 90.73 mm
